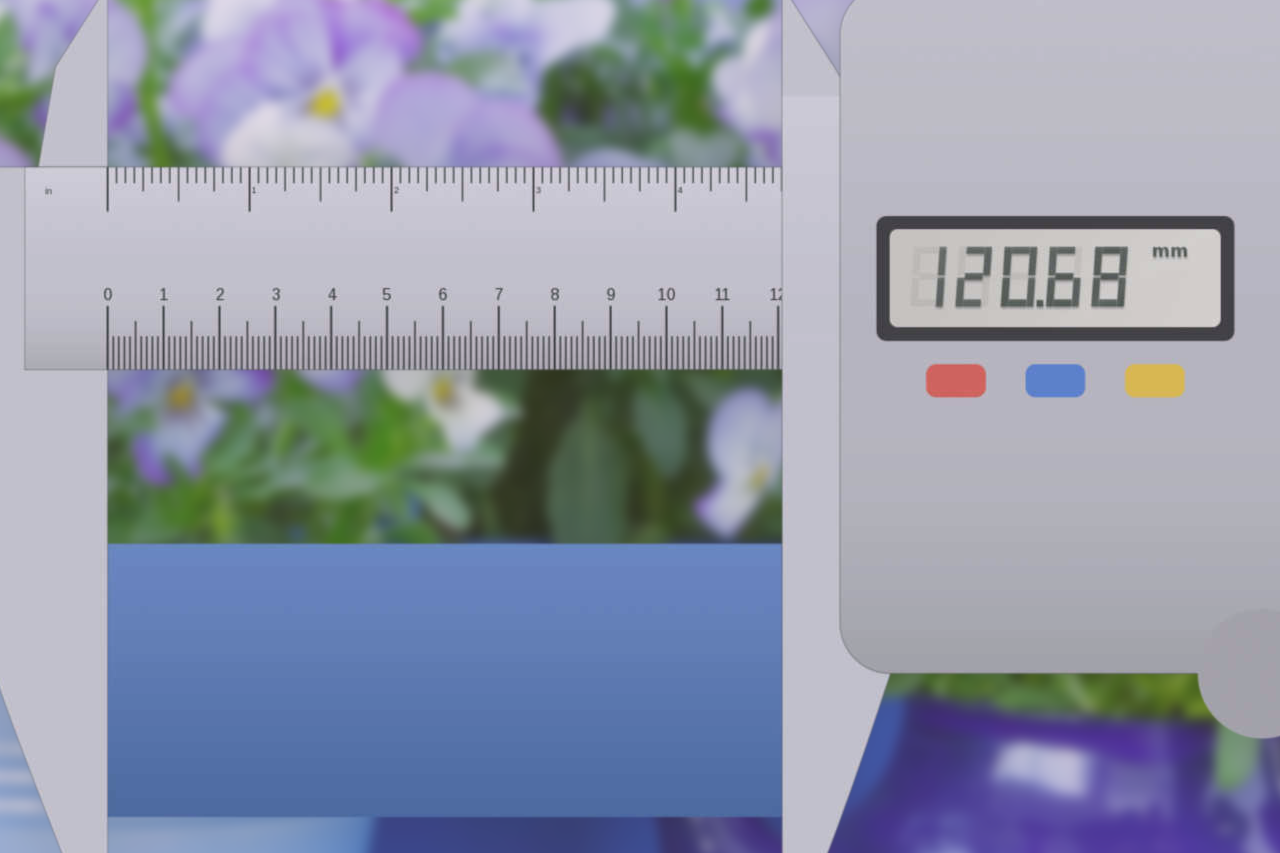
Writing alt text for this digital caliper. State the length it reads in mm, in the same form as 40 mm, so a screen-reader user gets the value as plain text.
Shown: 120.68 mm
